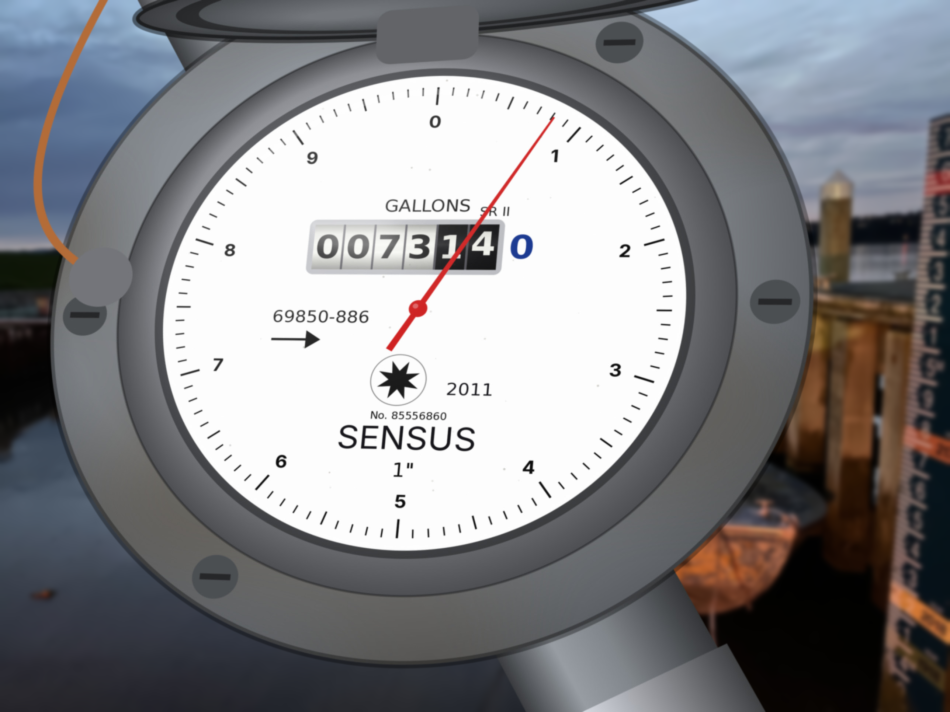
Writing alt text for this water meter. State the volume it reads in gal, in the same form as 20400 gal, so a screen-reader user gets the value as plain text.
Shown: 73140.8 gal
